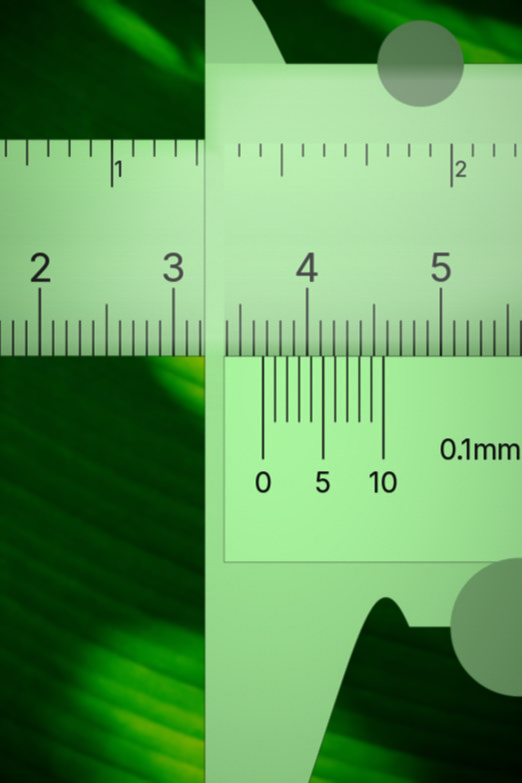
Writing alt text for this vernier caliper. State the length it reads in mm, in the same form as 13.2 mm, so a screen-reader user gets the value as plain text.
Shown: 36.7 mm
